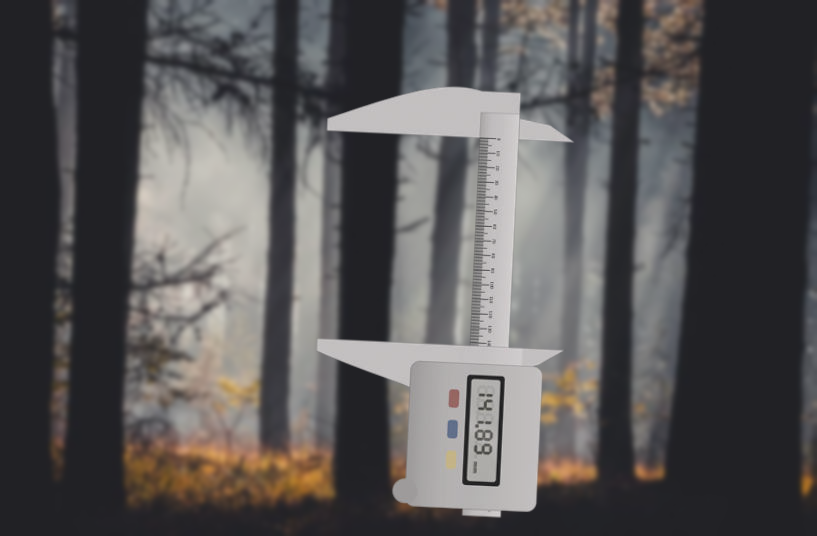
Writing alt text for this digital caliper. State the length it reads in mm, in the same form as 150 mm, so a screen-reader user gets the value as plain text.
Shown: 141.89 mm
